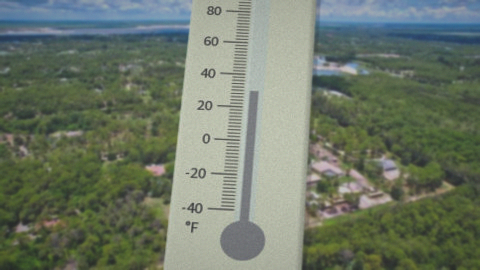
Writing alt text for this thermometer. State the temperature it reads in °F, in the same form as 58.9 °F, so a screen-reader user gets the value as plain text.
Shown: 30 °F
